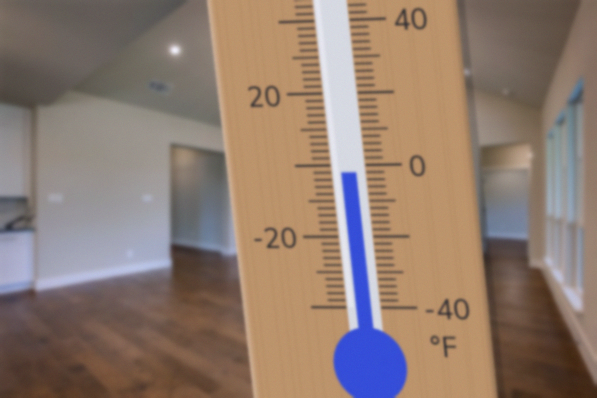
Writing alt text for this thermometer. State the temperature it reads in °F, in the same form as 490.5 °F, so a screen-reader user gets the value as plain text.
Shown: -2 °F
